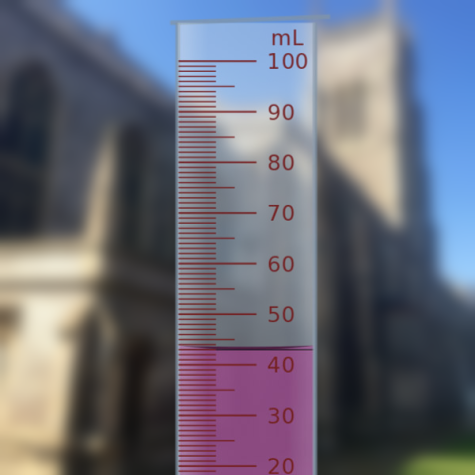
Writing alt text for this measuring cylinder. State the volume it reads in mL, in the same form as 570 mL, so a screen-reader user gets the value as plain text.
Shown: 43 mL
